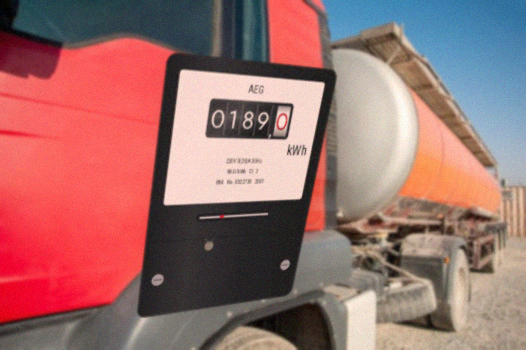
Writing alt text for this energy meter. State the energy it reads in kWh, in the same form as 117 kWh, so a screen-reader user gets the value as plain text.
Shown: 189.0 kWh
